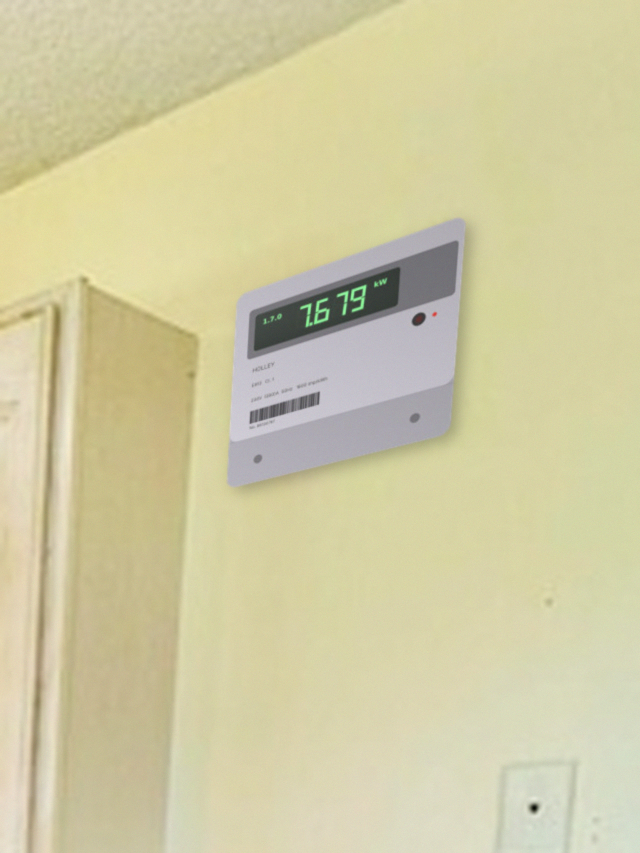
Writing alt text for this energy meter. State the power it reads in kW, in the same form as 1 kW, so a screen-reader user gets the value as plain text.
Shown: 7.679 kW
